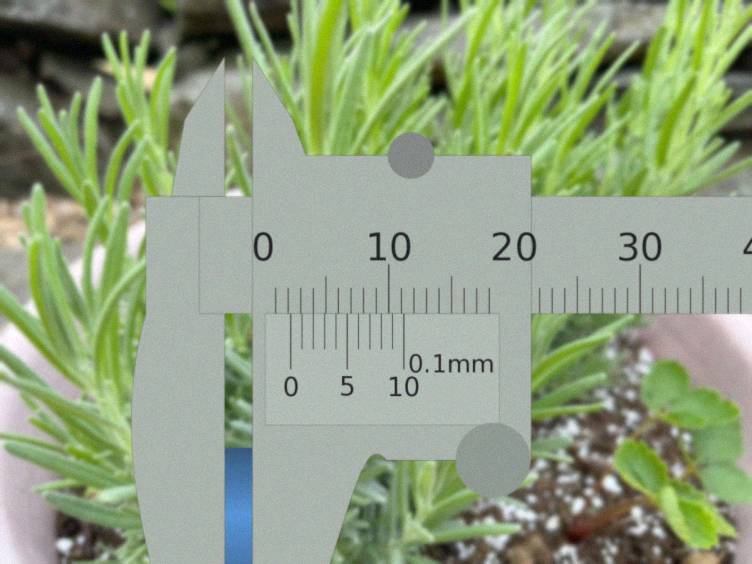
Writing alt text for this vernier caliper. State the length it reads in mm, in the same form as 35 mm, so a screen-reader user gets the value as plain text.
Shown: 2.2 mm
